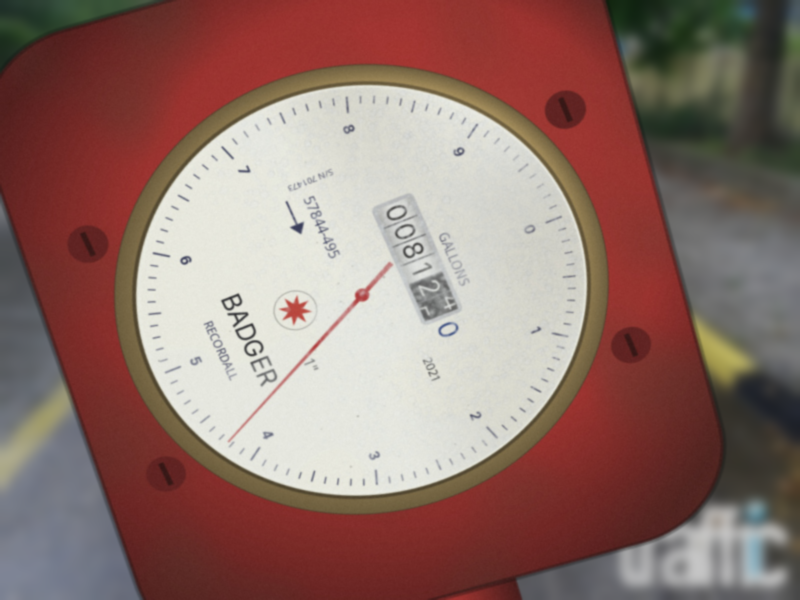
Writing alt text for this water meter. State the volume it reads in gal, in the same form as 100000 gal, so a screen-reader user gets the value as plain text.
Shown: 81244.2 gal
